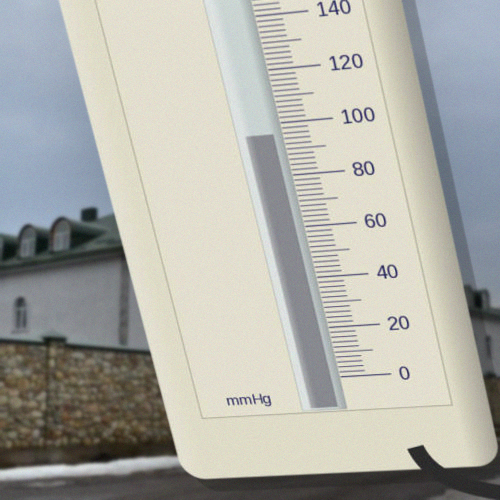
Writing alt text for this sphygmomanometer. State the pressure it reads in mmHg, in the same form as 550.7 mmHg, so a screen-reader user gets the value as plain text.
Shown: 96 mmHg
